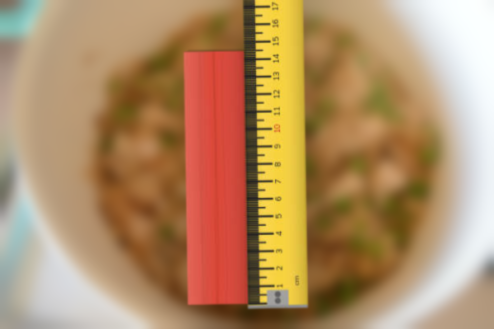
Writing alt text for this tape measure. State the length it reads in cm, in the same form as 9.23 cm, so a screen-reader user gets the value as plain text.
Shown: 14.5 cm
